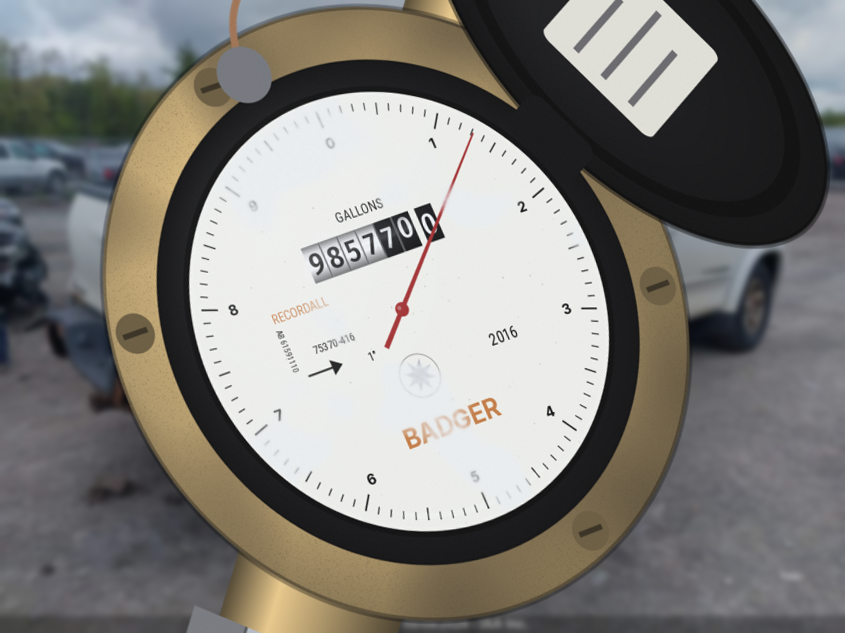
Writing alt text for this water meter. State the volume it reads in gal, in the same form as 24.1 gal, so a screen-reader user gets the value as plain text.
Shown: 9857701.3 gal
